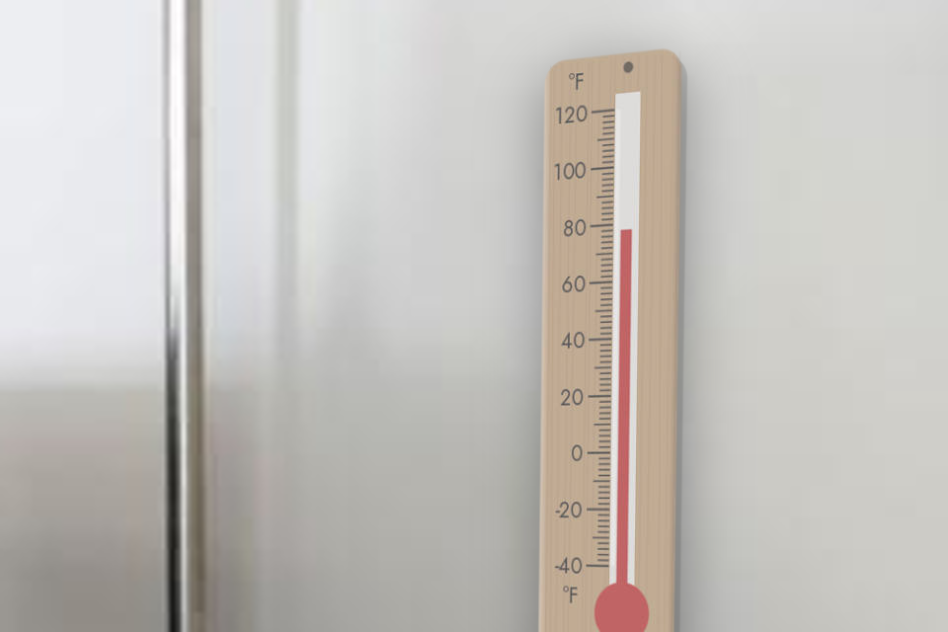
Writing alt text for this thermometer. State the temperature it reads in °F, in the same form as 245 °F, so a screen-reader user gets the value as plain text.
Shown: 78 °F
